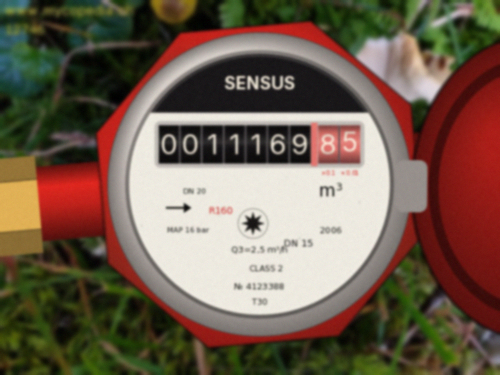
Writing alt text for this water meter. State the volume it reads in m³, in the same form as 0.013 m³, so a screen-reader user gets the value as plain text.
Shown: 11169.85 m³
